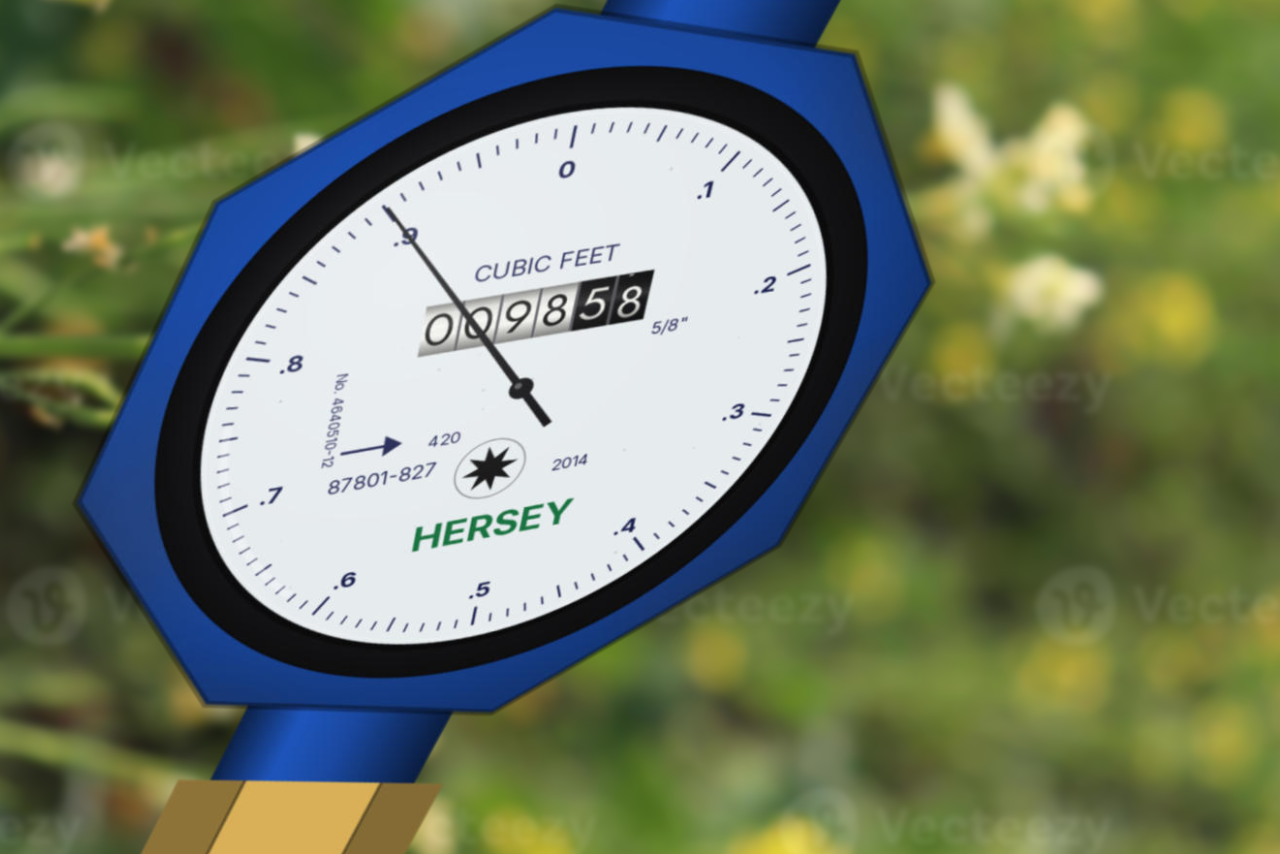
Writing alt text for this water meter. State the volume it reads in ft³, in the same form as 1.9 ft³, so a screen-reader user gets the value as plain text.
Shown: 9857.90 ft³
